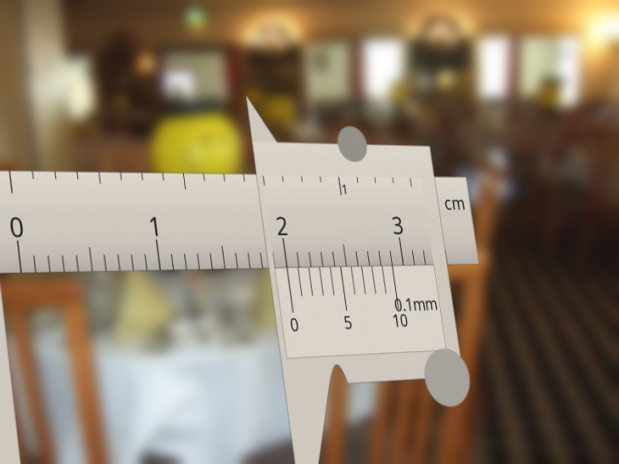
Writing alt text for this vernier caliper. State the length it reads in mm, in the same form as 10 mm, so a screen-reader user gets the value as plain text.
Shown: 20.0 mm
